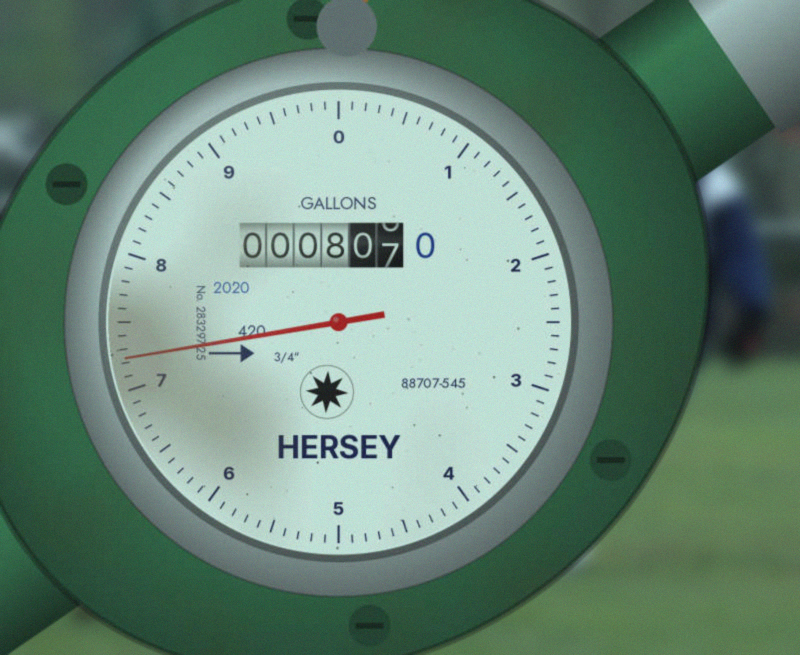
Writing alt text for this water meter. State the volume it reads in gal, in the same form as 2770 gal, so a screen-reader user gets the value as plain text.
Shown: 8067.2 gal
